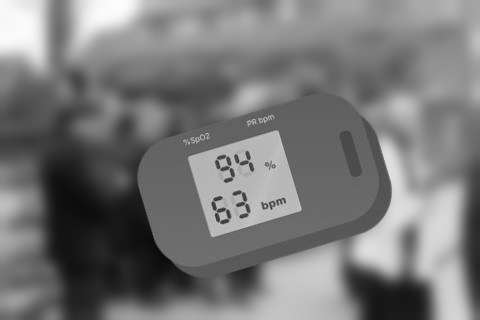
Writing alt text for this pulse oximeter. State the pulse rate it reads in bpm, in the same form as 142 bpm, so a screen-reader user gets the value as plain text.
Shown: 63 bpm
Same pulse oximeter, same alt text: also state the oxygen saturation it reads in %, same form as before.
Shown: 94 %
